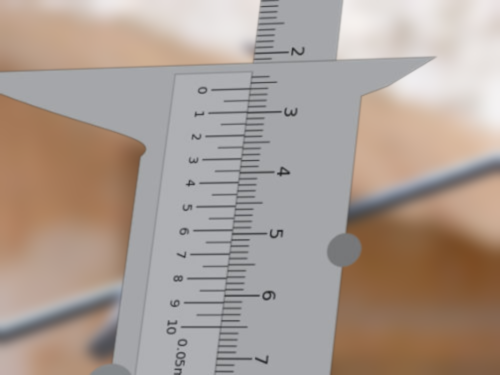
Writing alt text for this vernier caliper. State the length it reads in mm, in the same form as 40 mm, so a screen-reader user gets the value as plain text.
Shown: 26.0 mm
